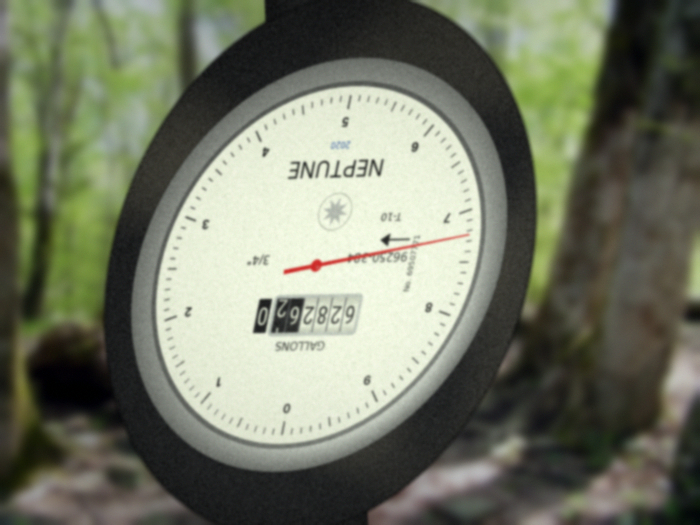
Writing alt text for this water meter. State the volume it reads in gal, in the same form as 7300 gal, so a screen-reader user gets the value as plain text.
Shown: 6282617.2 gal
